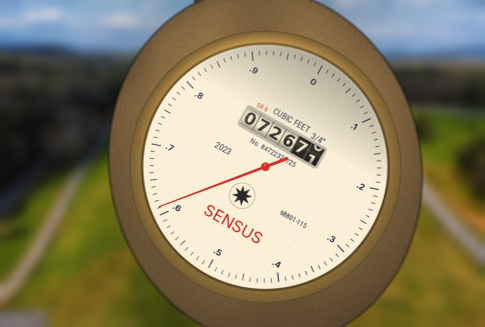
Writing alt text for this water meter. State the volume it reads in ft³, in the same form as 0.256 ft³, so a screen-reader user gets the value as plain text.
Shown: 72670.61 ft³
